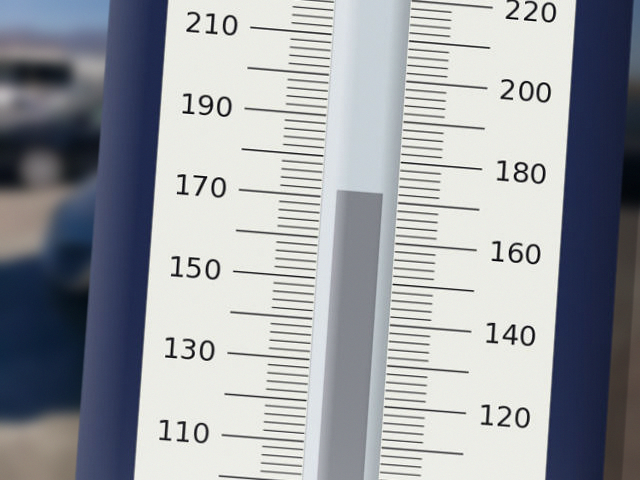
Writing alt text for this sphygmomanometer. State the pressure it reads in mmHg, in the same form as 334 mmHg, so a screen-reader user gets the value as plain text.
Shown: 172 mmHg
